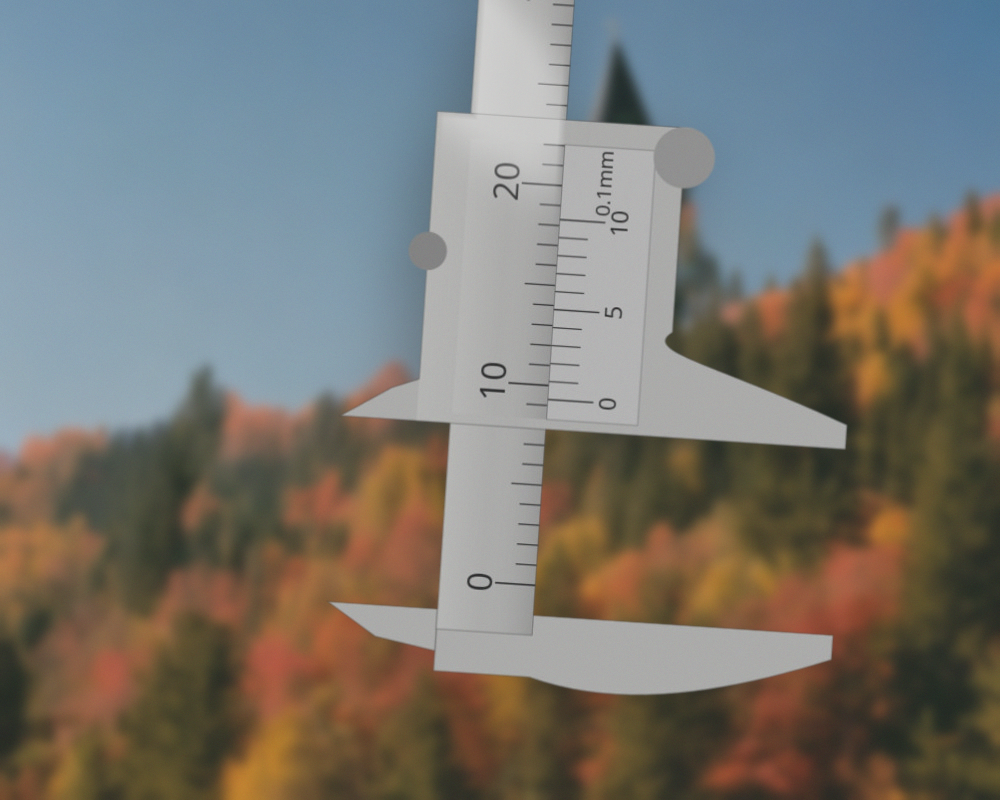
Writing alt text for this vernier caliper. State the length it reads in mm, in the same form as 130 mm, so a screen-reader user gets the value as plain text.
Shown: 9.3 mm
